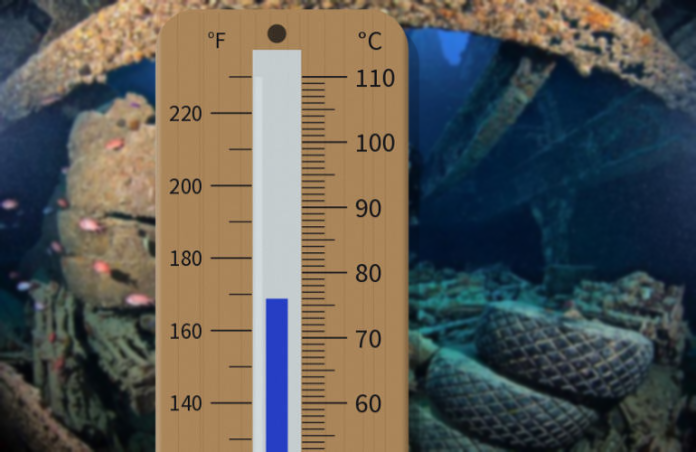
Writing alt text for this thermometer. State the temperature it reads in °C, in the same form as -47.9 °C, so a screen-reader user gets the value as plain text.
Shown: 76 °C
